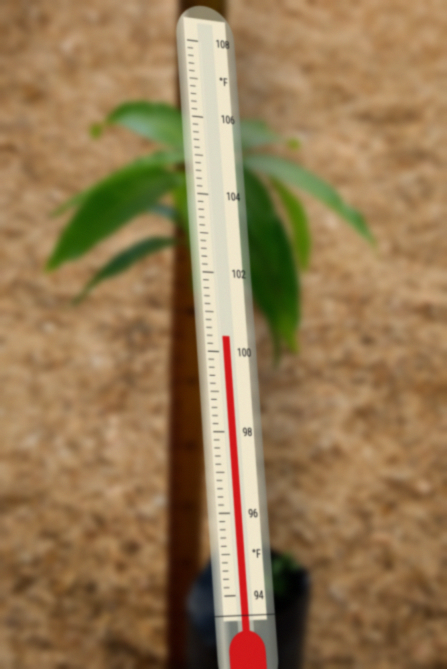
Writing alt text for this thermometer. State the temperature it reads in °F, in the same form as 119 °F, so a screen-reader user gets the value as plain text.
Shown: 100.4 °F
